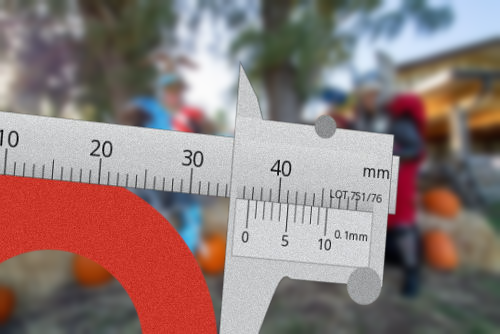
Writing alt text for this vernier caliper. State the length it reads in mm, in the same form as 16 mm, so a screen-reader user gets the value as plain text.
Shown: 36.6 mm
